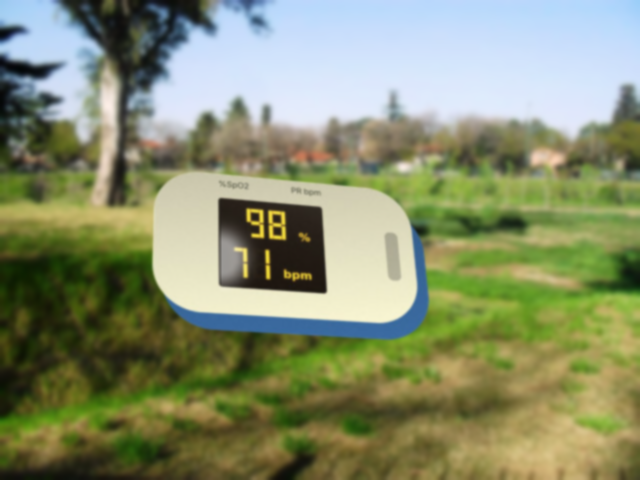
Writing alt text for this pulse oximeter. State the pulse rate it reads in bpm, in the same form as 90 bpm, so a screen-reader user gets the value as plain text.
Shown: 71 bpm
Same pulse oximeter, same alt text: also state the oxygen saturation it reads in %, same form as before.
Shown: 98 %
